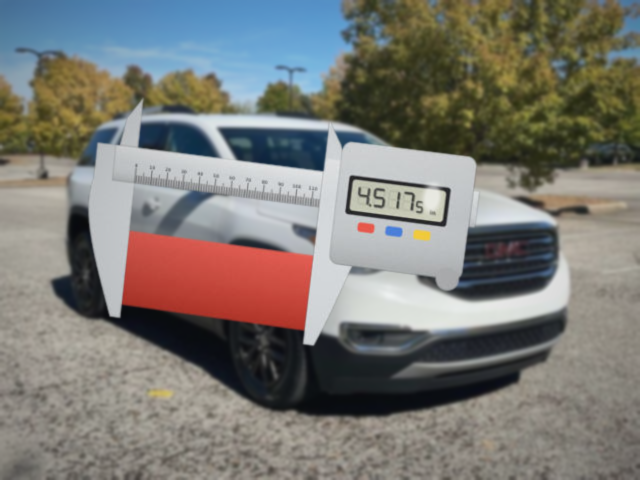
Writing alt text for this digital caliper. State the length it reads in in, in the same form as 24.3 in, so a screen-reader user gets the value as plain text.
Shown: 4.5175 in
